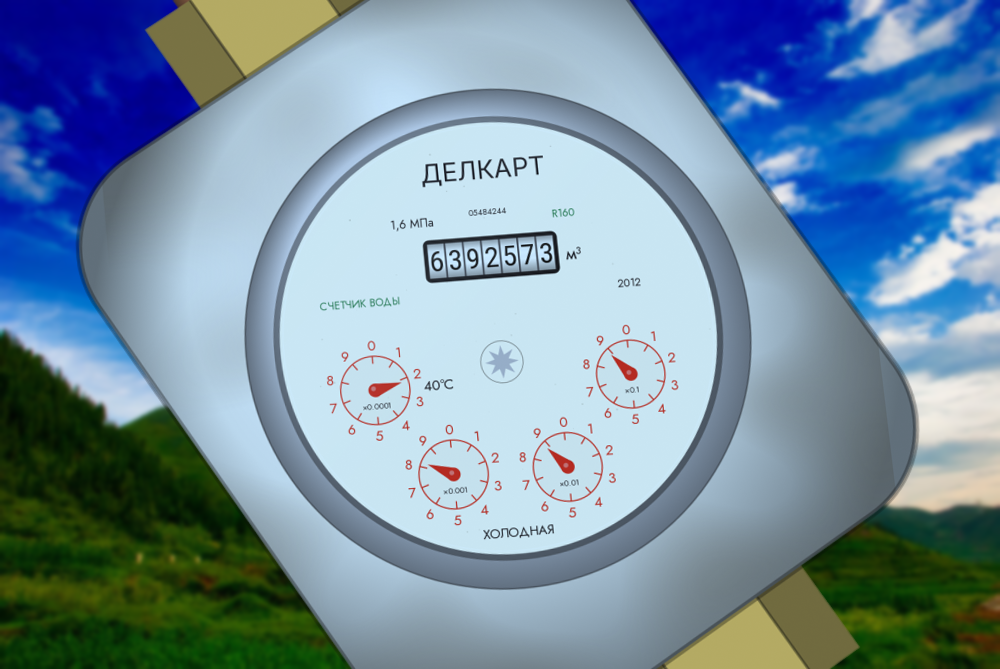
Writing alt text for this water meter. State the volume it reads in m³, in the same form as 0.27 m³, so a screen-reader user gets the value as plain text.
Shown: 6392573.8882 m³
